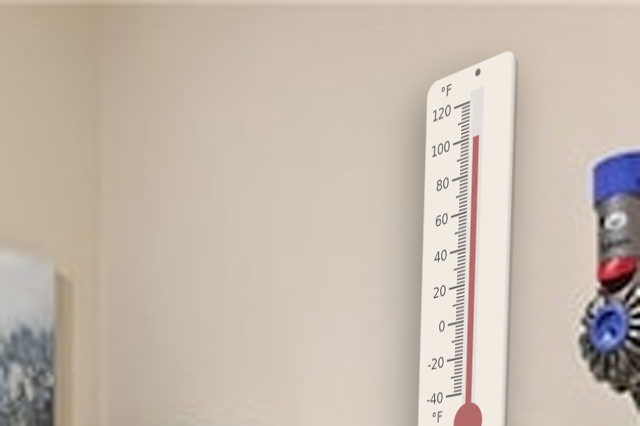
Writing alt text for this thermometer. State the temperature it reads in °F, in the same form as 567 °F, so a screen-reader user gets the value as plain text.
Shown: 100 °F
